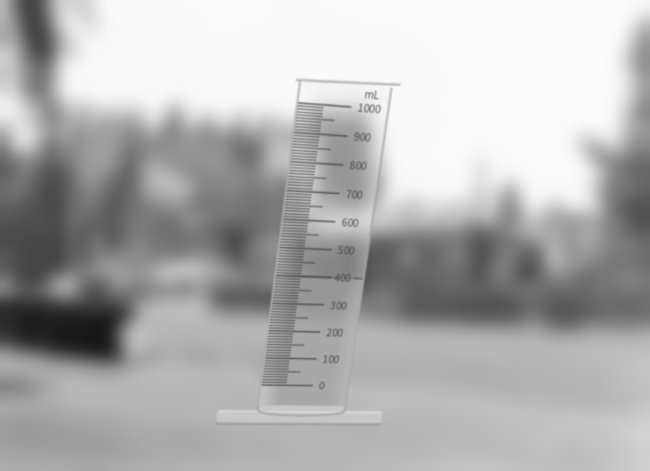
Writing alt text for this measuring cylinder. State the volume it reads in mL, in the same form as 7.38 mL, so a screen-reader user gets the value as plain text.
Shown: 400 mL
